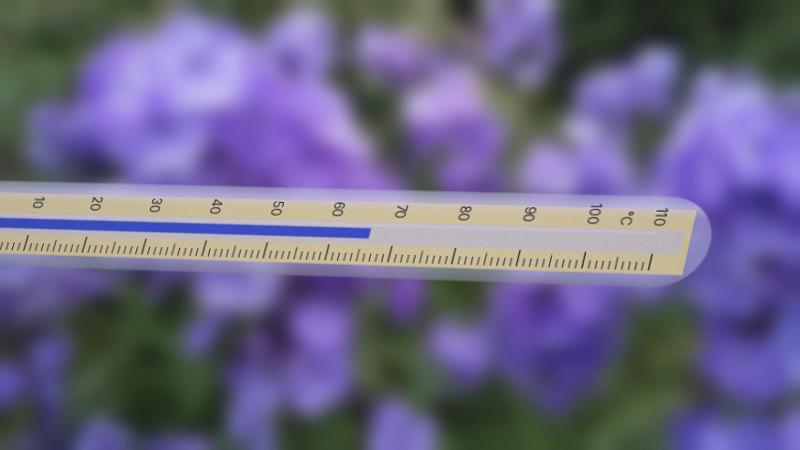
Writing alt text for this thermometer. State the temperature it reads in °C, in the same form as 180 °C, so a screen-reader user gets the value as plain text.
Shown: 66 °C
